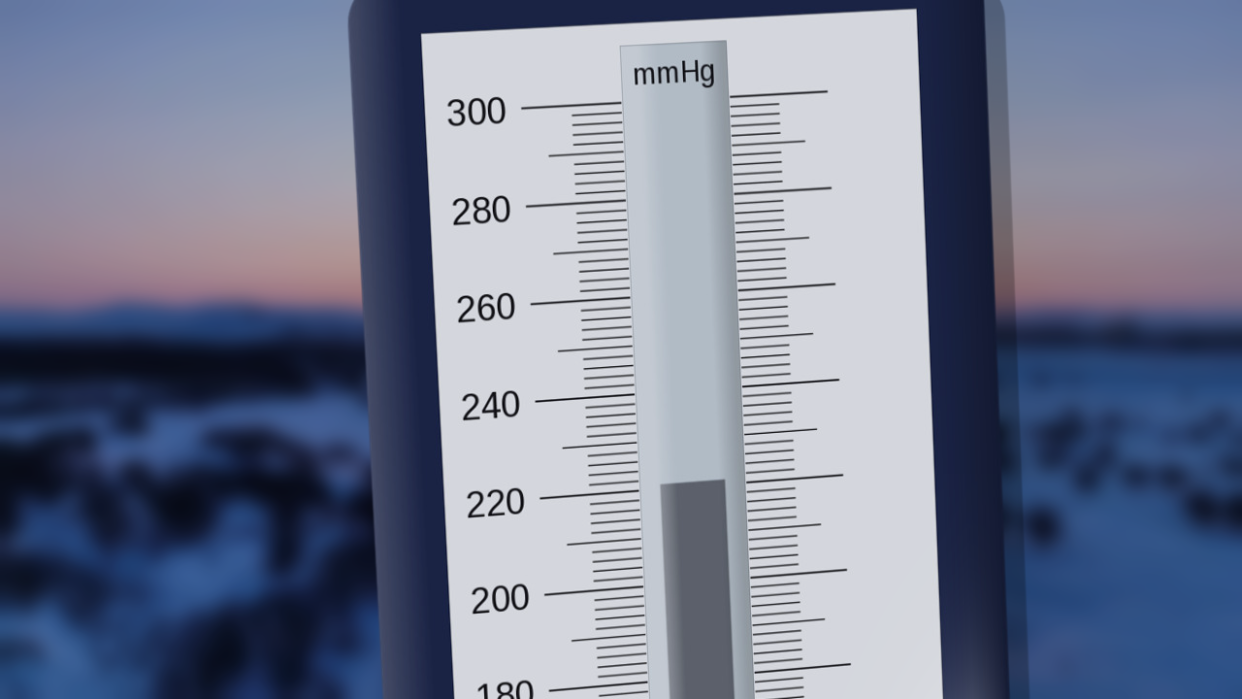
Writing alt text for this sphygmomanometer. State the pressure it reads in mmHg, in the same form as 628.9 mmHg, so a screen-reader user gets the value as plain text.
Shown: 221 mmHg
